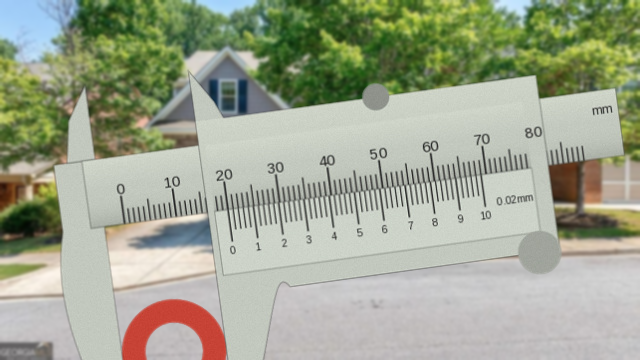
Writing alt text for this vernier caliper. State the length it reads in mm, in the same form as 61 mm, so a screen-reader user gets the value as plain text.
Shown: 20.0 mm
